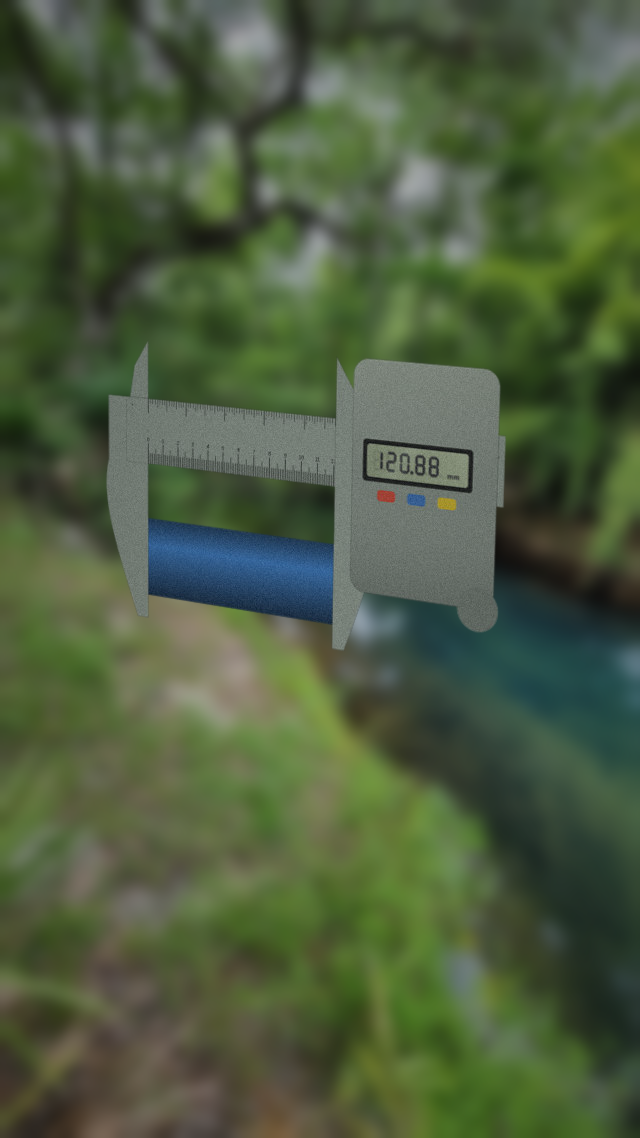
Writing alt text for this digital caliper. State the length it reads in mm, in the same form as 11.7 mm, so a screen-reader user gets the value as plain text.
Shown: 120.88 mm
